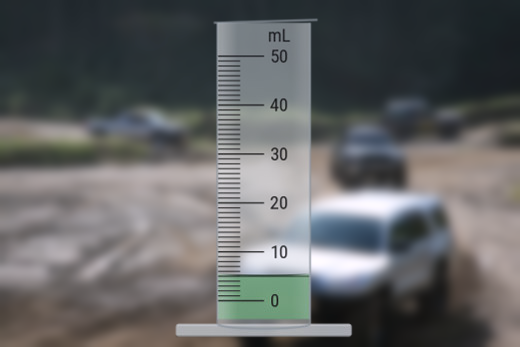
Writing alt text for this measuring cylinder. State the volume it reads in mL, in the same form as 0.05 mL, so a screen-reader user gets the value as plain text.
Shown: 5 mL
